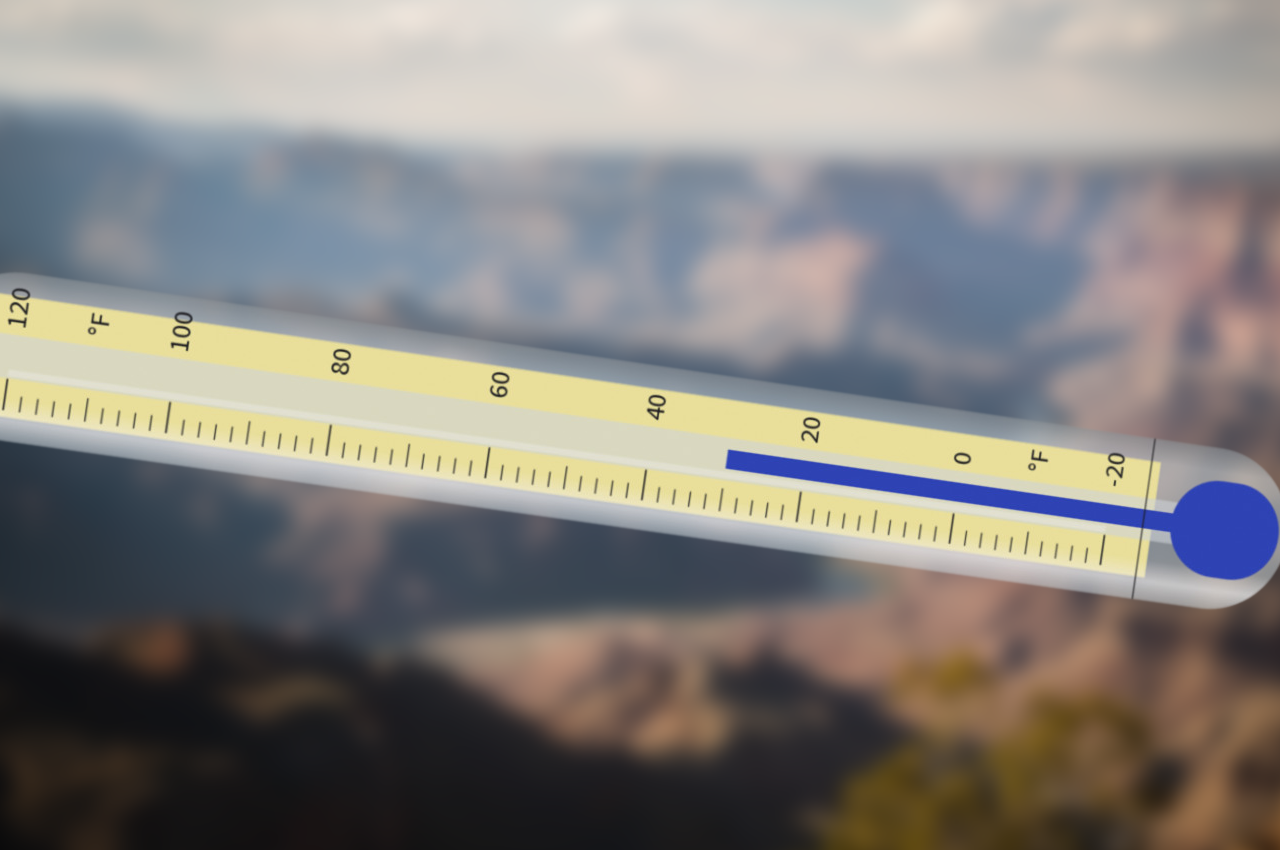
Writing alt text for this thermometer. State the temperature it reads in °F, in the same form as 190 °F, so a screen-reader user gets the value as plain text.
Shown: 30 °F
